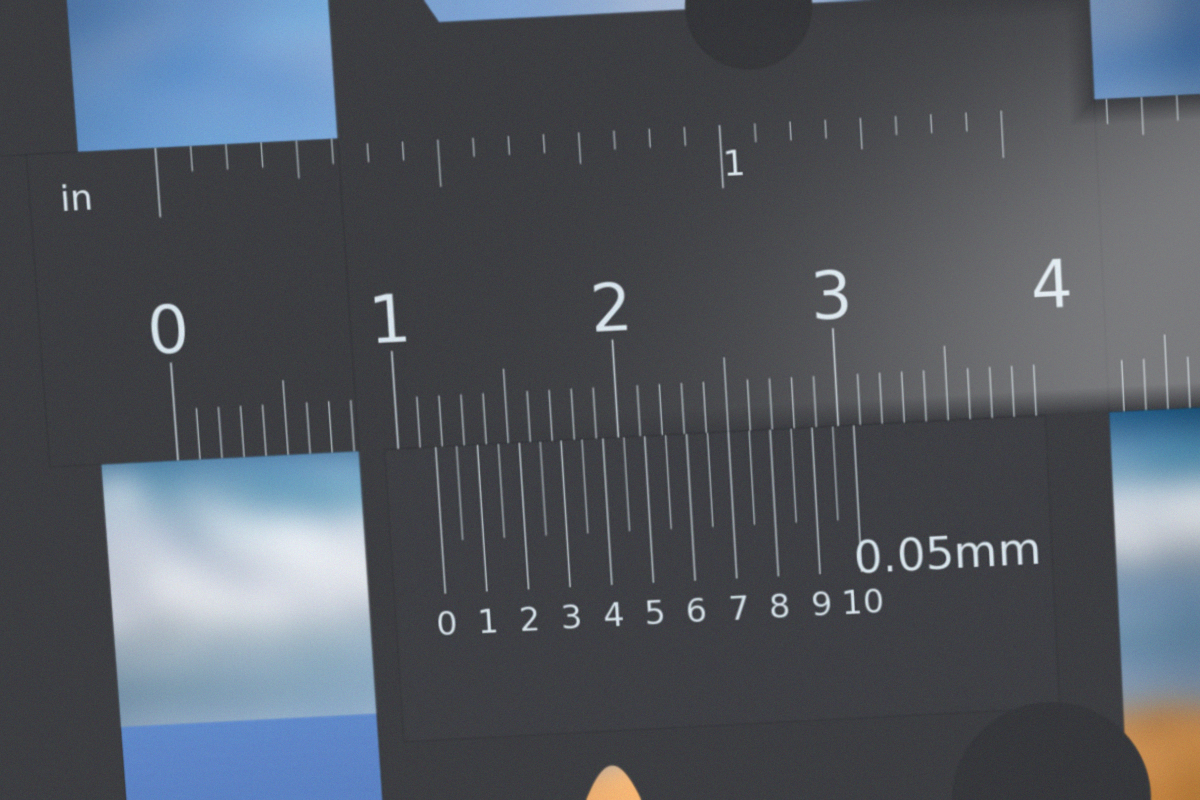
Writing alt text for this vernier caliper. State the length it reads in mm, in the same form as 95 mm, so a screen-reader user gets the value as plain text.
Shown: 11.7 mm
